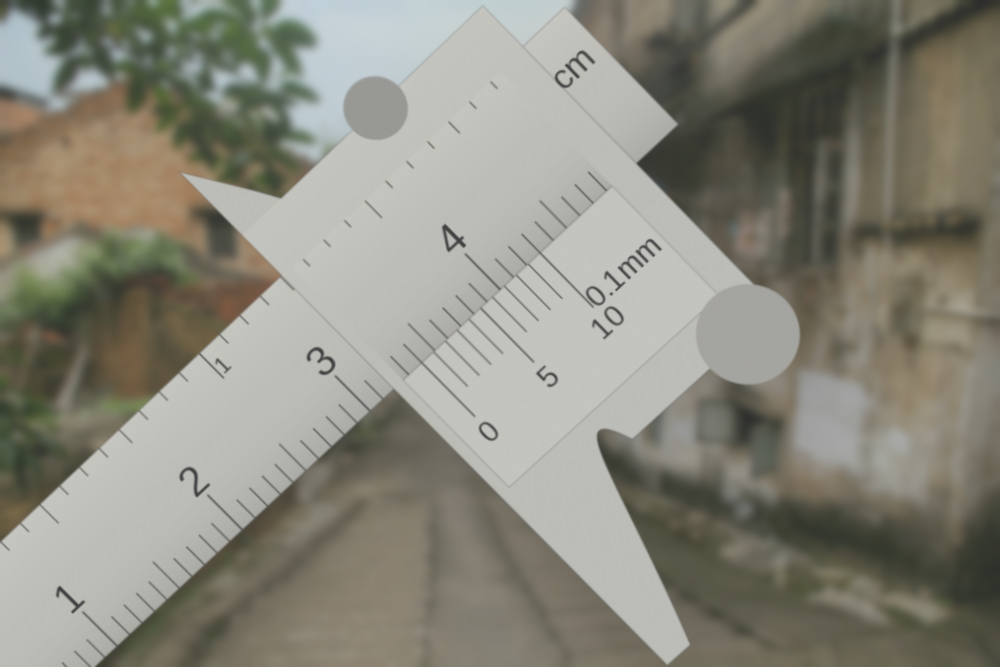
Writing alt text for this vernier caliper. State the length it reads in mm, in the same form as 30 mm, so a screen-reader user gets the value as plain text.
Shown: 34.0 mm
